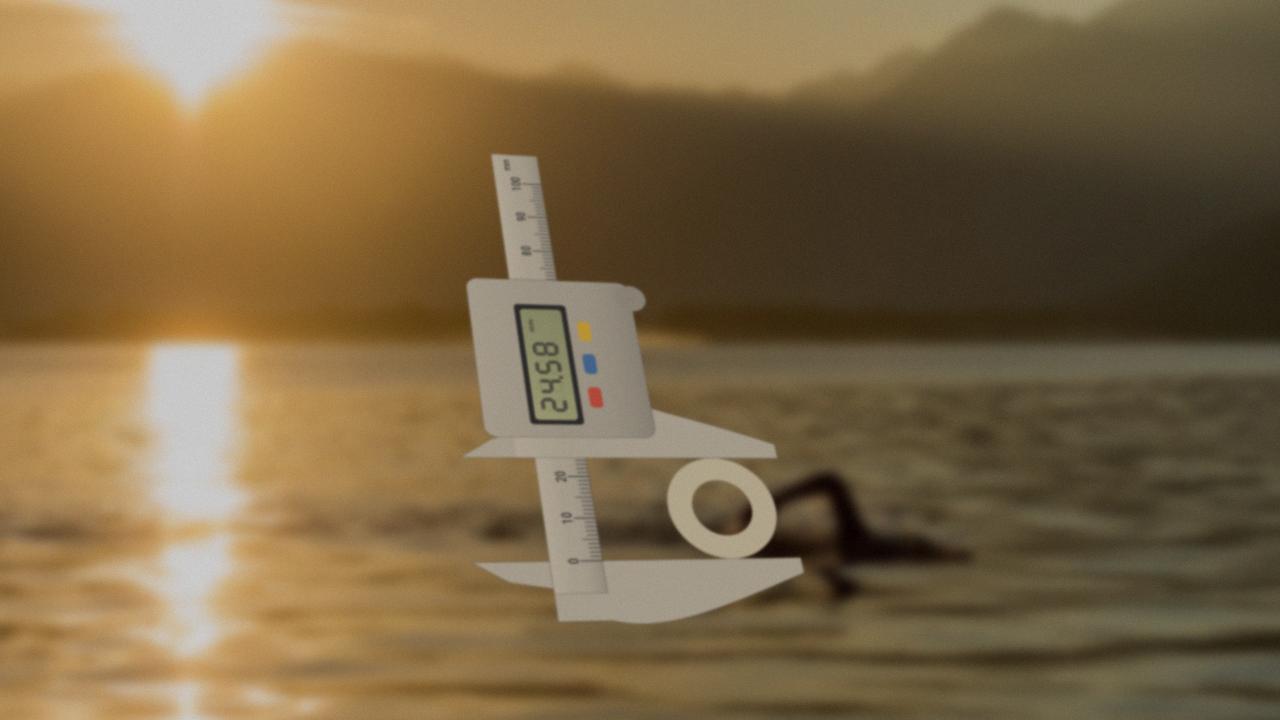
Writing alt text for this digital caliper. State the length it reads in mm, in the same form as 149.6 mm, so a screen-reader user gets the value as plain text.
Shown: 24.58 mm
